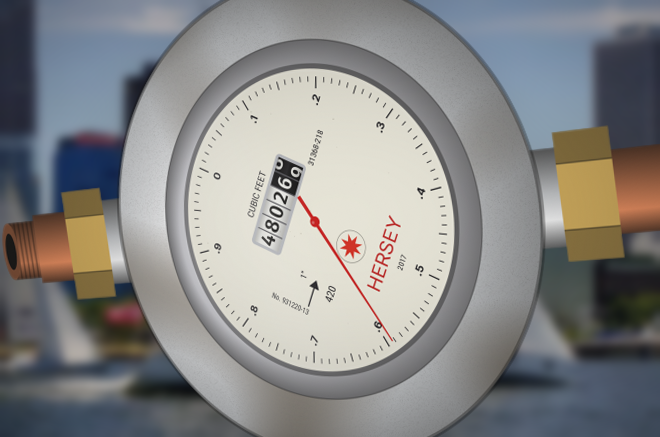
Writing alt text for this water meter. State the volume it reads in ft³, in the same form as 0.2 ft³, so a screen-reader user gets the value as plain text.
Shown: 480268.59 ft³
